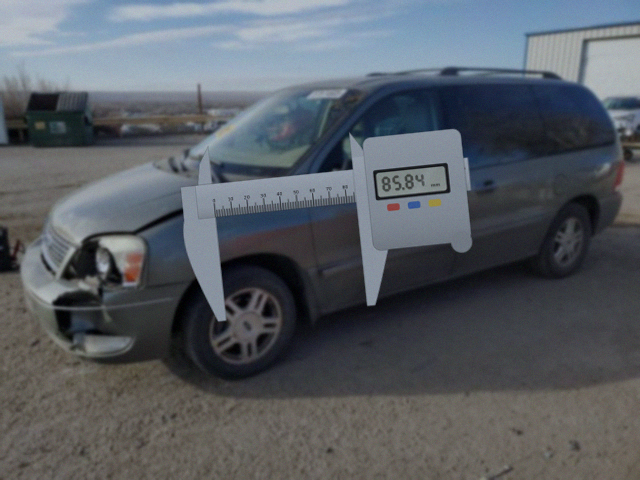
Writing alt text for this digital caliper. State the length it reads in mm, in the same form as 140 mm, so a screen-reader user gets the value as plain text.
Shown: 85.84 mm
